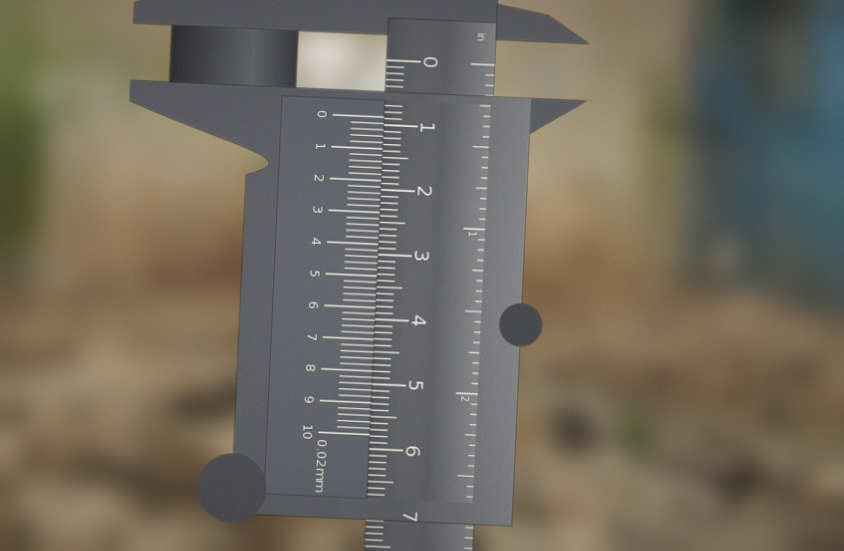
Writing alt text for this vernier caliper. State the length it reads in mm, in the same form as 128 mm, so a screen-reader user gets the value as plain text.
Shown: 8.8 mm
